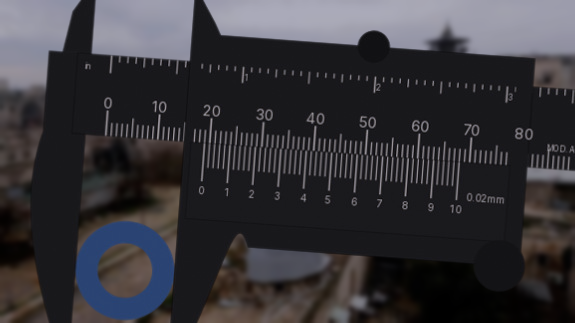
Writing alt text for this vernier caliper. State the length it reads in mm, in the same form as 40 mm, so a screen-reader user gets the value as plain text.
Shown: 19.0 mm
